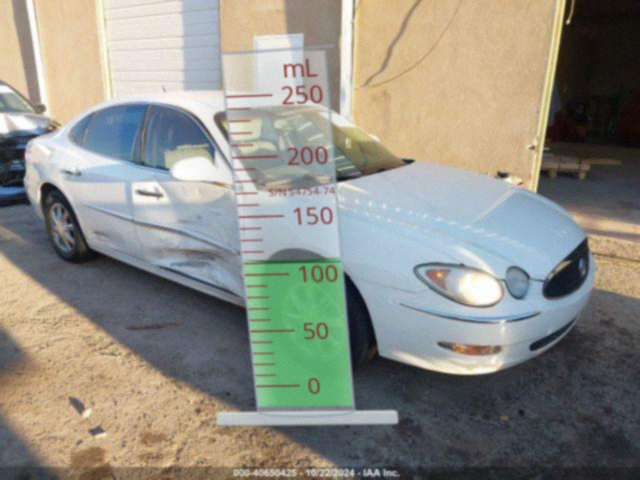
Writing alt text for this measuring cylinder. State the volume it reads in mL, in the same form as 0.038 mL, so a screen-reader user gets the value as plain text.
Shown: 110 mL
